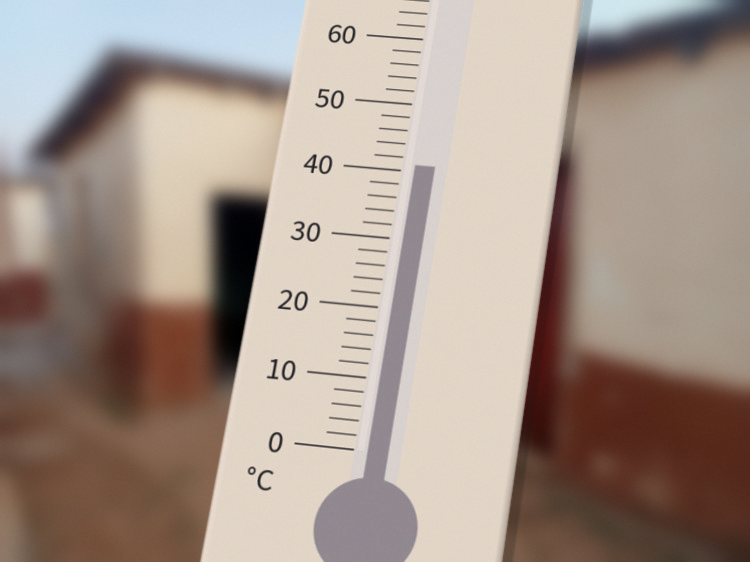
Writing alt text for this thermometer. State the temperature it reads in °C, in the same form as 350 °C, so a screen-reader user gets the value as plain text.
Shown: 41 °C
